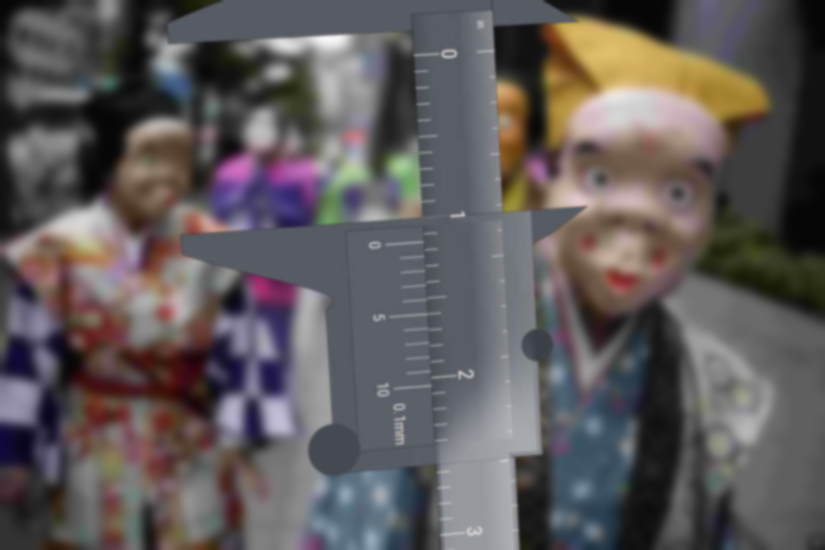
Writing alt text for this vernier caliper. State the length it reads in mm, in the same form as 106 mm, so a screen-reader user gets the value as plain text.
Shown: 11.5 mm
